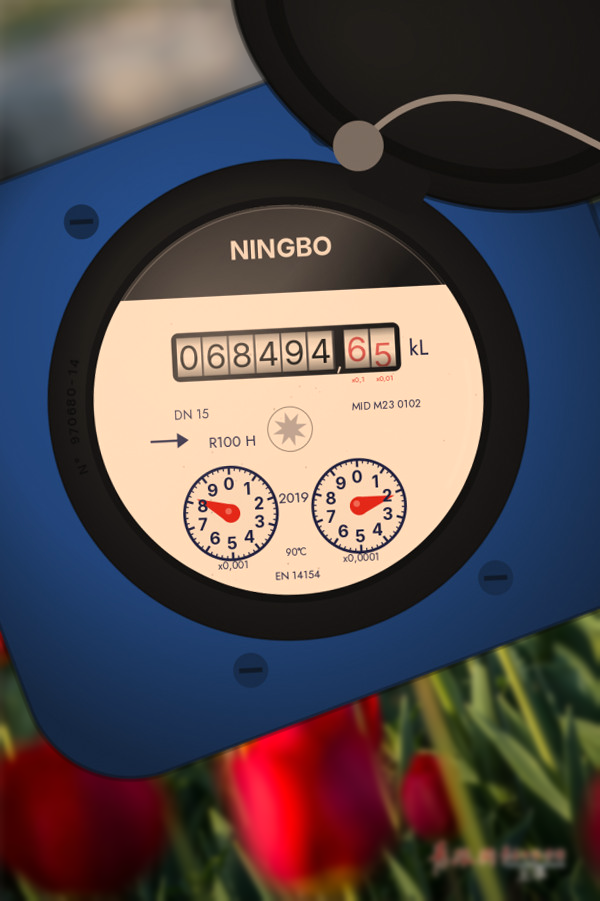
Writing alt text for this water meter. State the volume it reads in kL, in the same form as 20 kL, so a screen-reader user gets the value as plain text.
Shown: 68494.6482 kL
